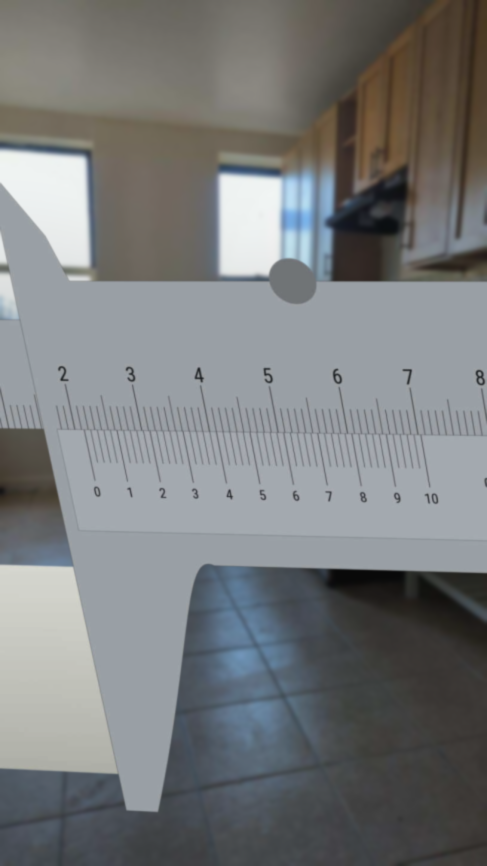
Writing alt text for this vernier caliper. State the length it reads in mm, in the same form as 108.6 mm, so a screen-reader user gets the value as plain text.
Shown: 21.4 mm
